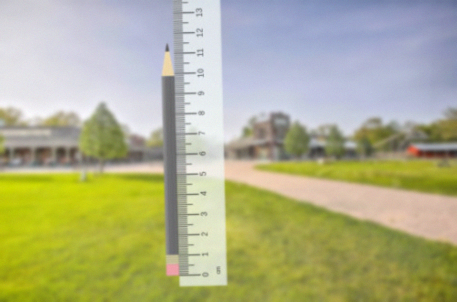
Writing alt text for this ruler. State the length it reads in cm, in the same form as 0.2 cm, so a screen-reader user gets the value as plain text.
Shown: 11.5 cm
